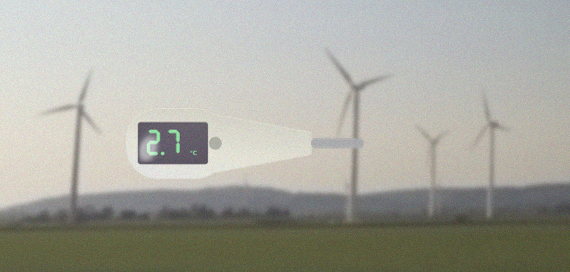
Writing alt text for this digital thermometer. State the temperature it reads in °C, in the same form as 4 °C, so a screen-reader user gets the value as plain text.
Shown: 2.7 °C
